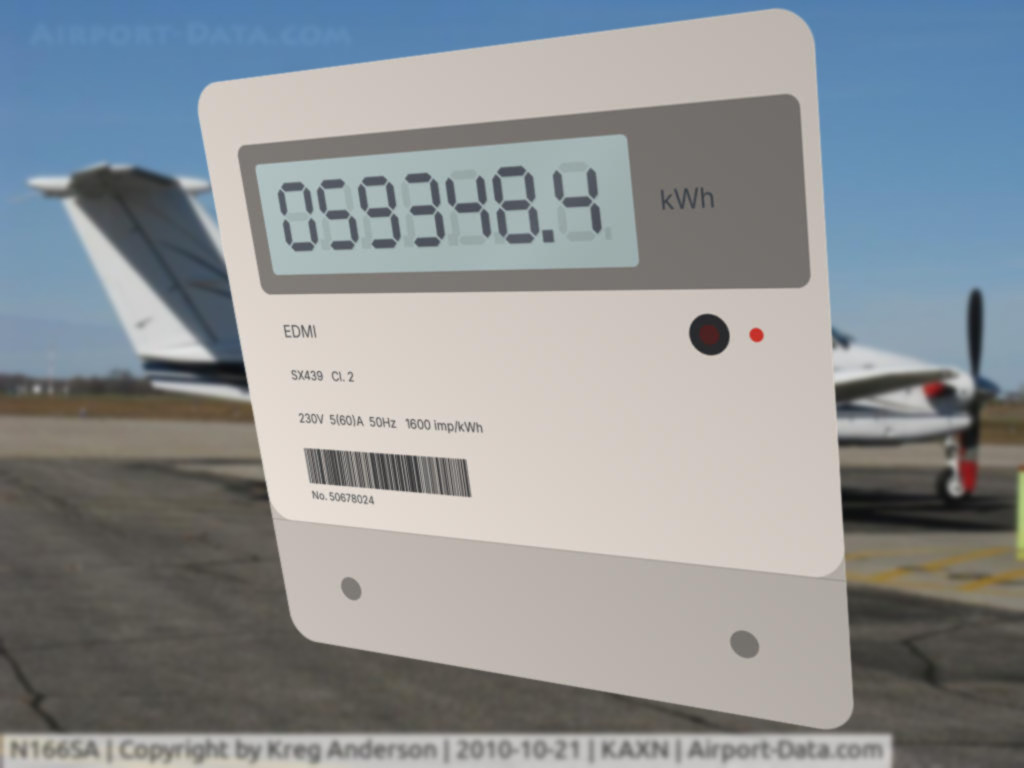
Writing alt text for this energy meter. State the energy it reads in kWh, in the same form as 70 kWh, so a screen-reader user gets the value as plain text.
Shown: 59348.4 kWh
